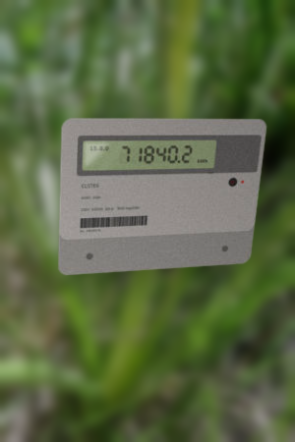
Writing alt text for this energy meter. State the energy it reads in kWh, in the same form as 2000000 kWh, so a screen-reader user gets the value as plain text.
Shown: 71840.2 kWh
